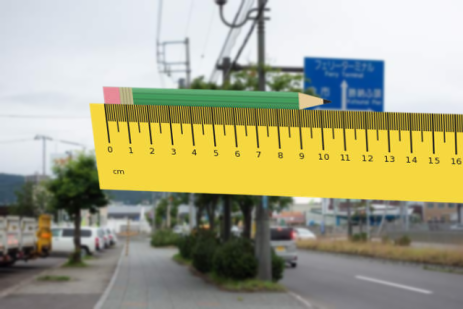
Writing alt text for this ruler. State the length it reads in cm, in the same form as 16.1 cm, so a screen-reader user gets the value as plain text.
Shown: 10.5 cm
